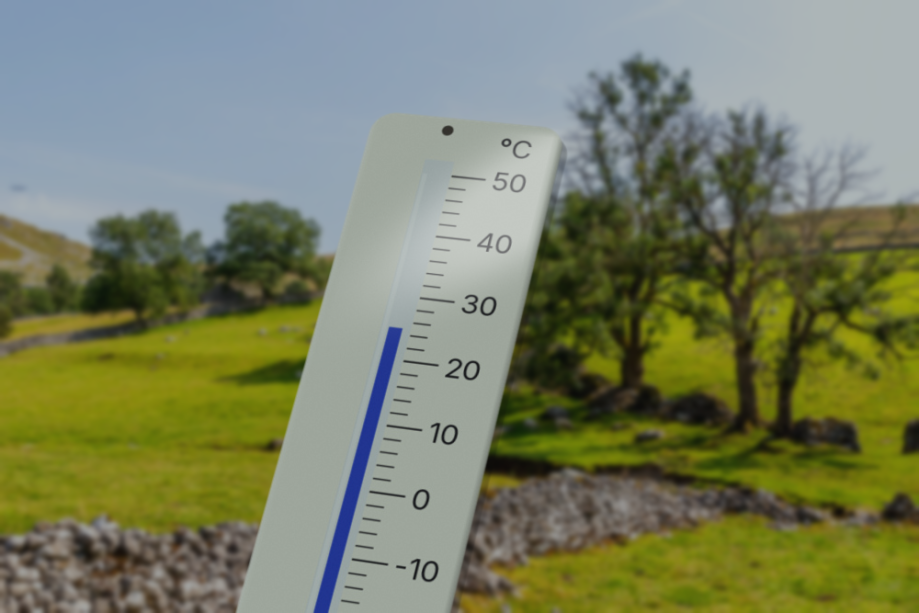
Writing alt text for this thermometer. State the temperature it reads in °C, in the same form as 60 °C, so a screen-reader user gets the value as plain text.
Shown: 25 °C
